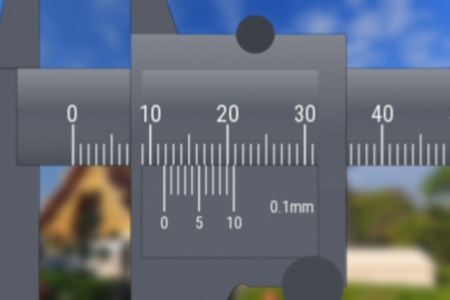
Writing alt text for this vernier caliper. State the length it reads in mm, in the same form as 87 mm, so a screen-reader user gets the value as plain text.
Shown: 11.8 mm
